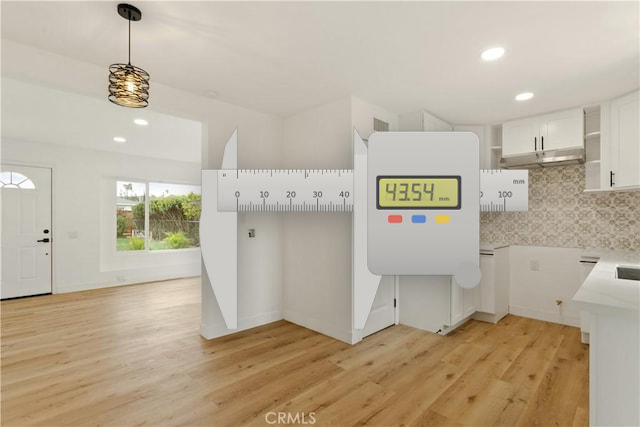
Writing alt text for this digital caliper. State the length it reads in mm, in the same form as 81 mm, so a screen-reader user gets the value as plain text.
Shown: 43.54 mm
